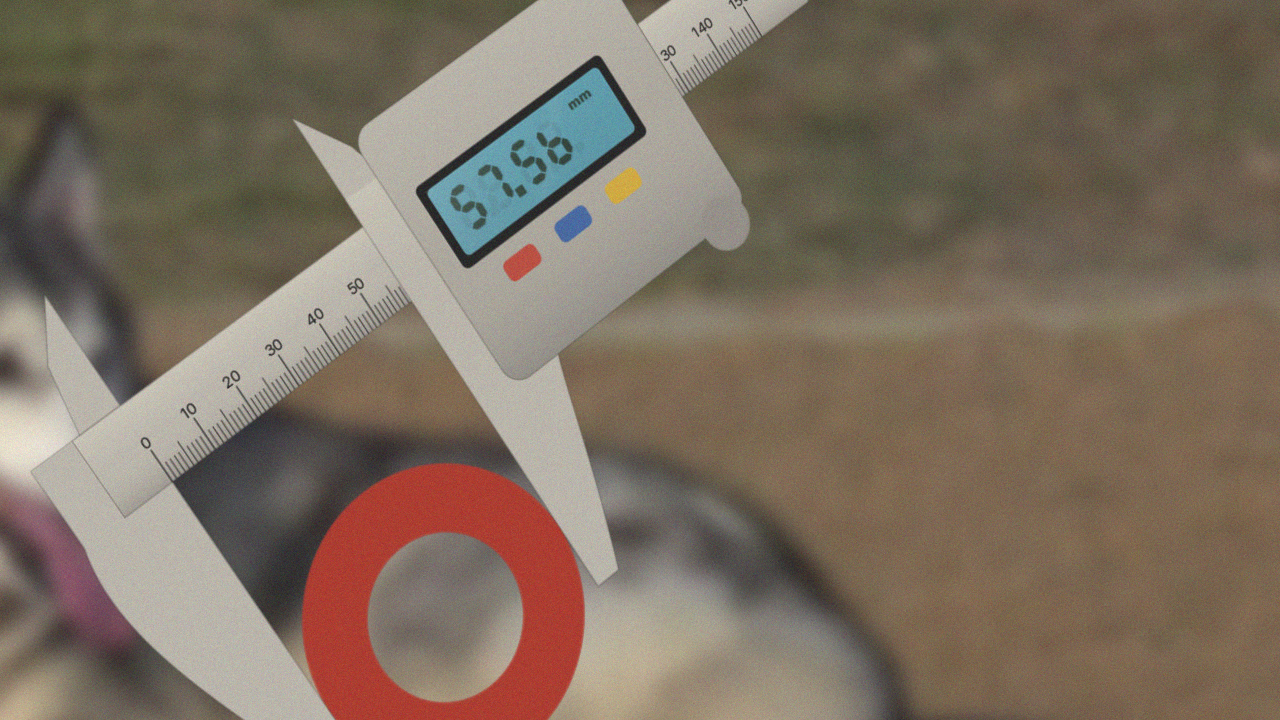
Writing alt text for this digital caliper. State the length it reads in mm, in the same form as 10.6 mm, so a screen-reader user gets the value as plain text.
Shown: 57.56 mm
